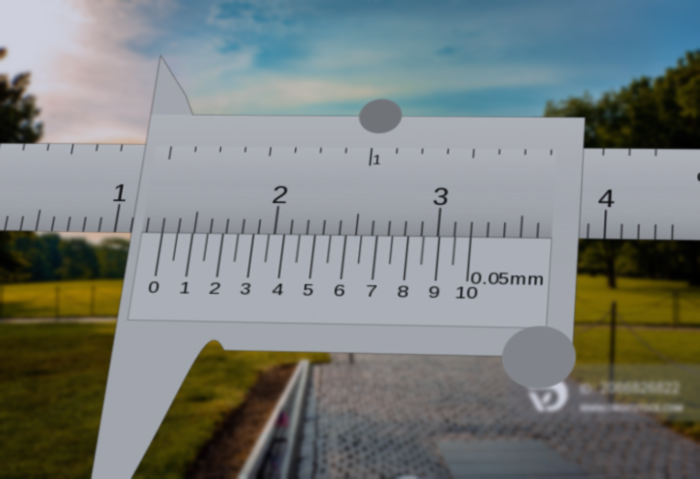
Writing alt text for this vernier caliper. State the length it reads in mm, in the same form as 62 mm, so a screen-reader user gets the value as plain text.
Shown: 13.0 mm
